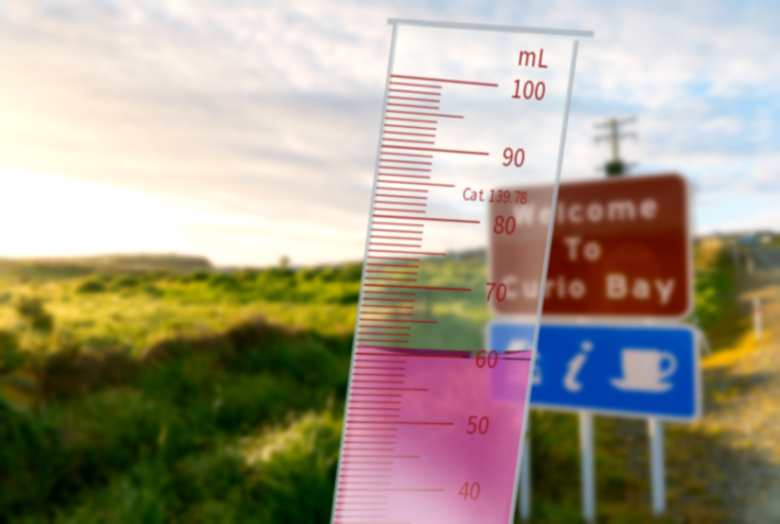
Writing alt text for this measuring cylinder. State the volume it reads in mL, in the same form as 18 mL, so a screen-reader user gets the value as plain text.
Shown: 60 mL
